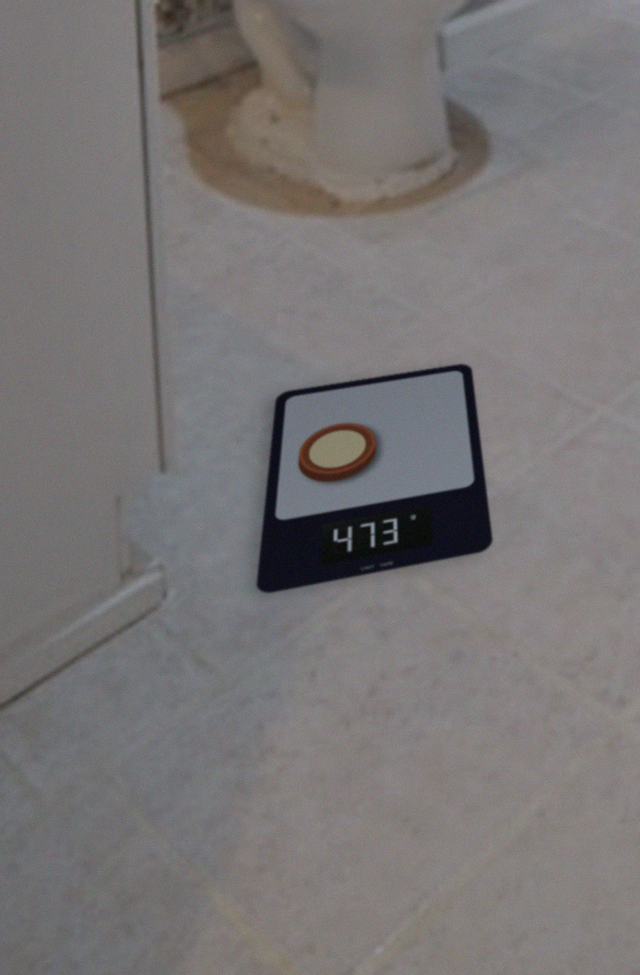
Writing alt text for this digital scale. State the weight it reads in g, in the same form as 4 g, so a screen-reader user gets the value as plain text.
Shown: 473 g
